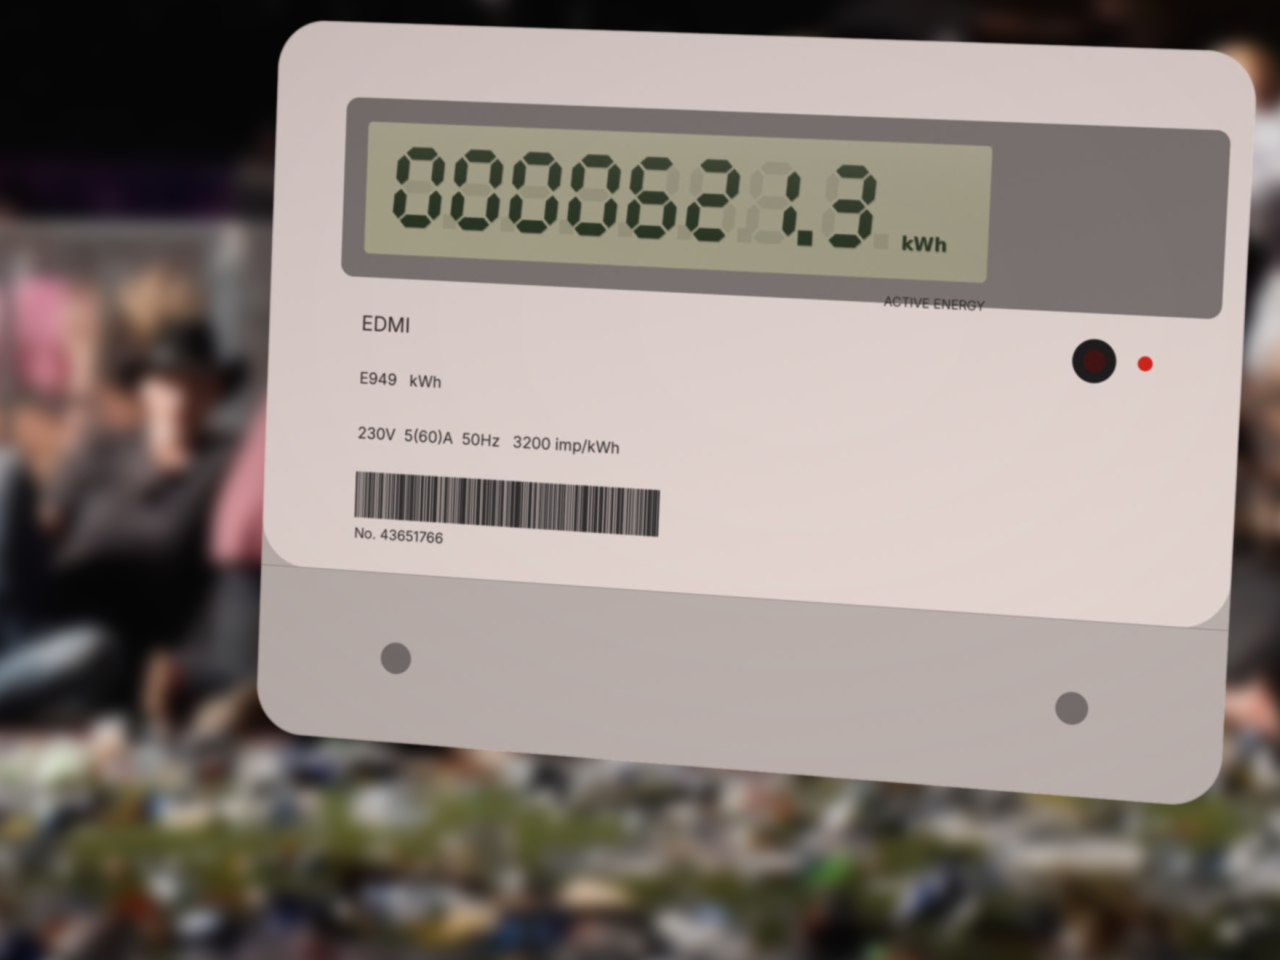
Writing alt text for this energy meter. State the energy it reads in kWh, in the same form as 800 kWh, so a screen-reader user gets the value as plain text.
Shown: 621.3 kWh
